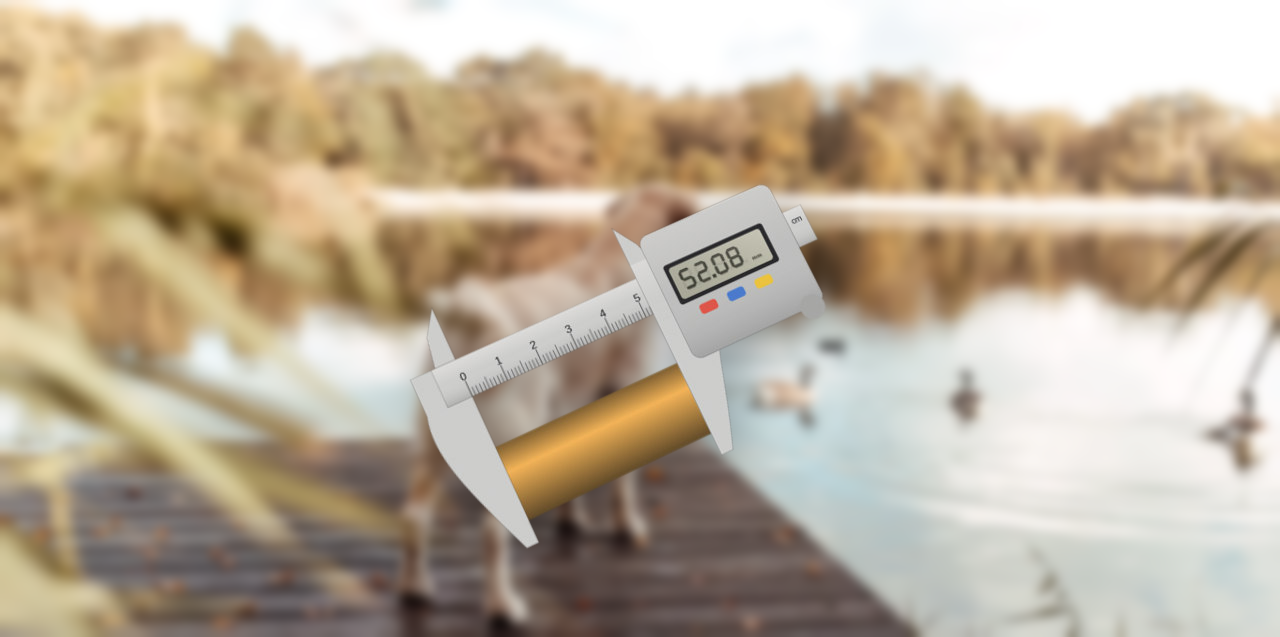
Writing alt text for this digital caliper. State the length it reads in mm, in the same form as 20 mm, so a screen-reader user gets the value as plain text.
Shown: 52.08 mm
